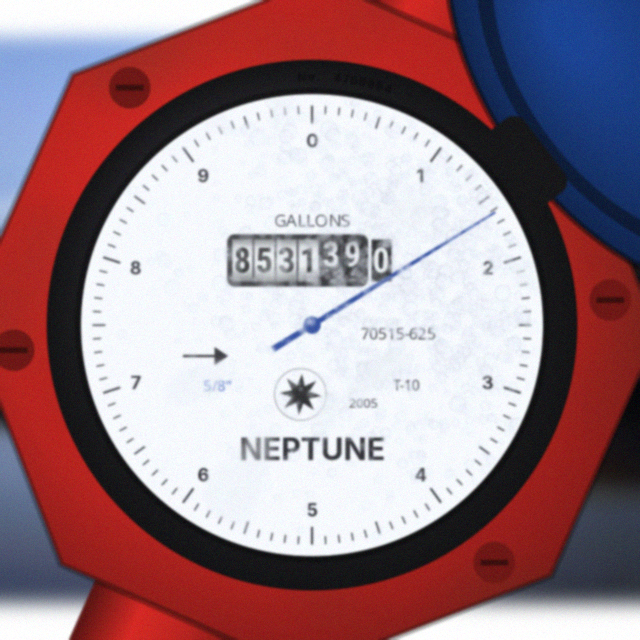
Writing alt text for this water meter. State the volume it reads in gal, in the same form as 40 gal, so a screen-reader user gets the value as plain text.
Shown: 8531391.6 gal
